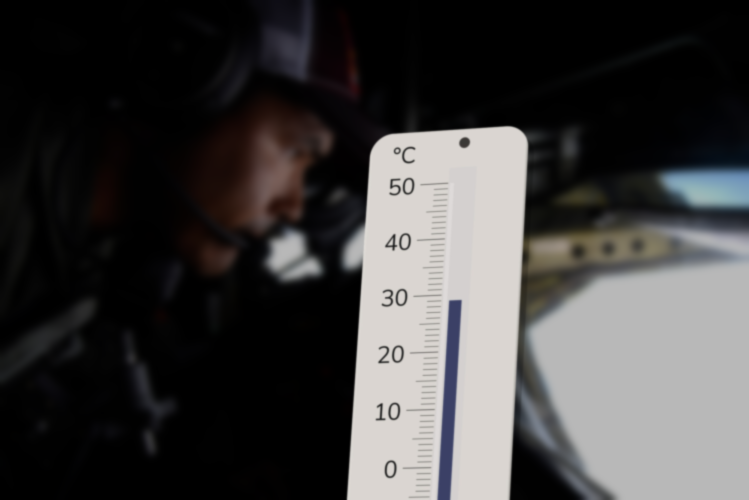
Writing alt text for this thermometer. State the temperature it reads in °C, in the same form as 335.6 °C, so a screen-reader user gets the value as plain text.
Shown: 29 °C
